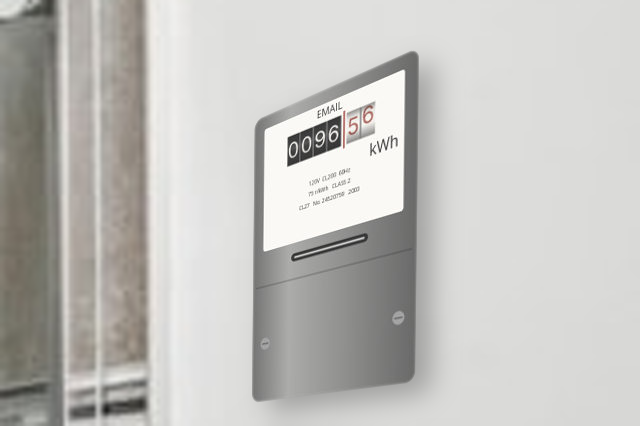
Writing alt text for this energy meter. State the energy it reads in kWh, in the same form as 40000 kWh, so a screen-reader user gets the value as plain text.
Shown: 96.56 kWh
